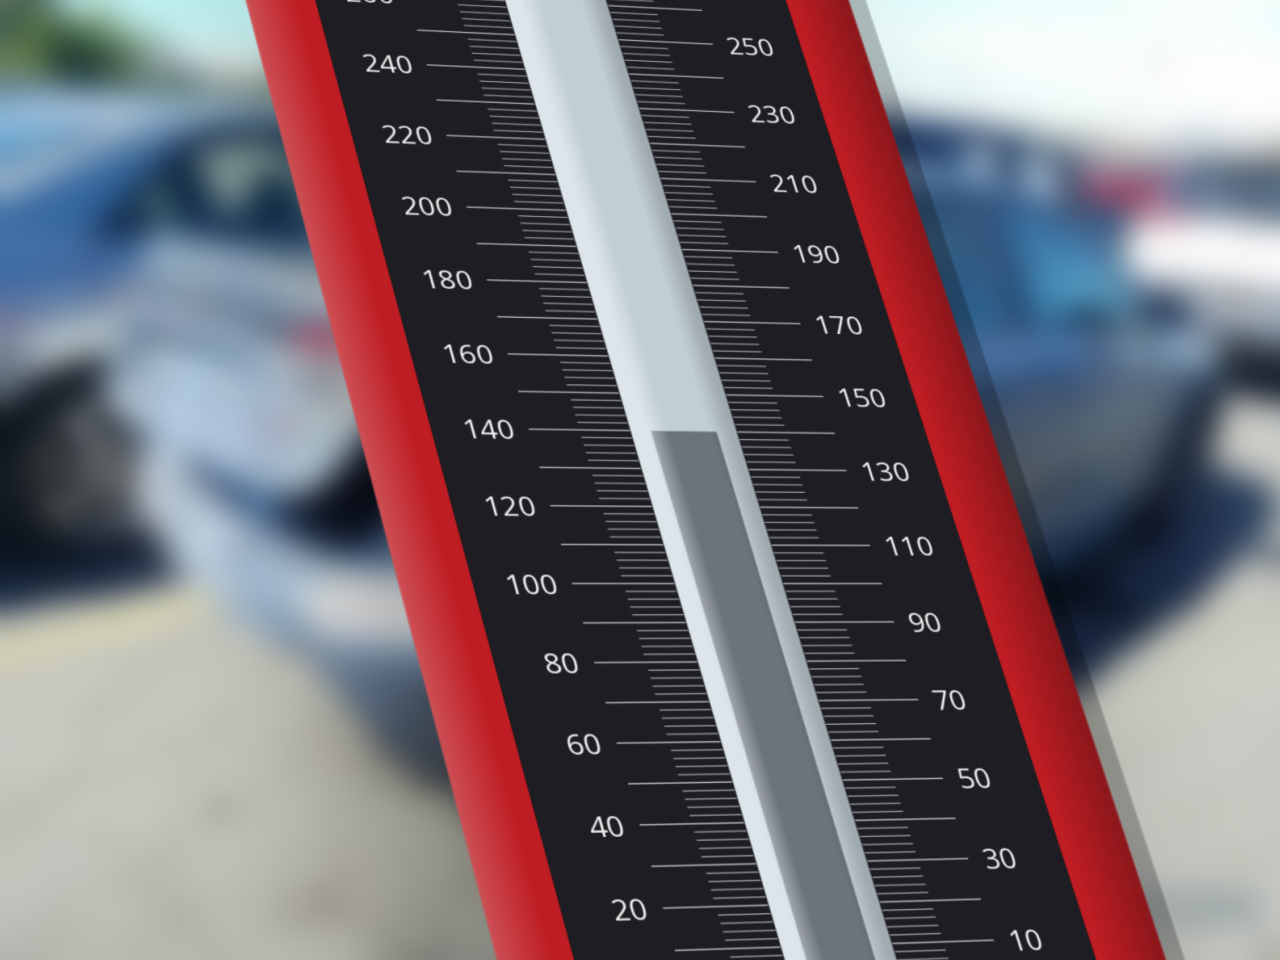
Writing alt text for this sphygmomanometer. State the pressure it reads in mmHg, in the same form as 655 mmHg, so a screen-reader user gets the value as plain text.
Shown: 140 mmHg
